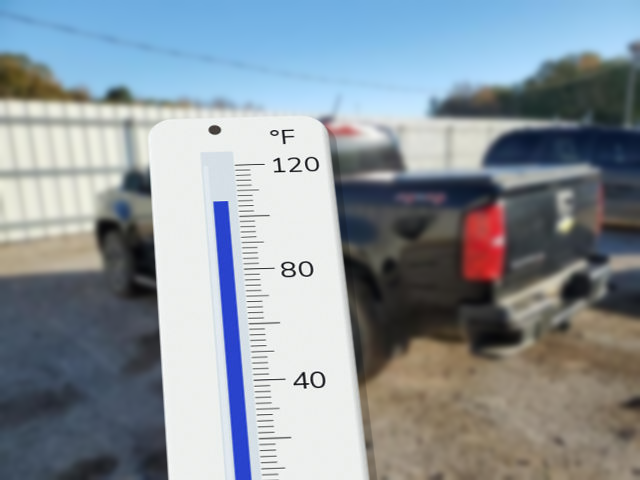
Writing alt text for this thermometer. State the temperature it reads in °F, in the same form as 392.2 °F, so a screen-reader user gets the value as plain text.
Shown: 106 °F
